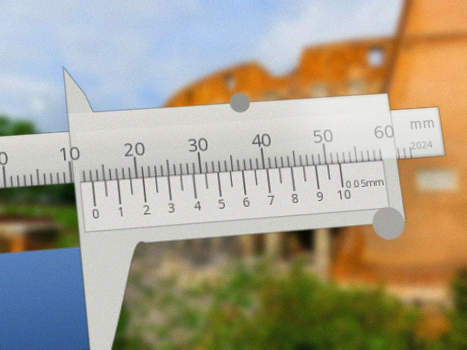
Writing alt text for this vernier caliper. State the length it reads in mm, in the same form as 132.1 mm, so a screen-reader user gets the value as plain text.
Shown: 13.2 mm
